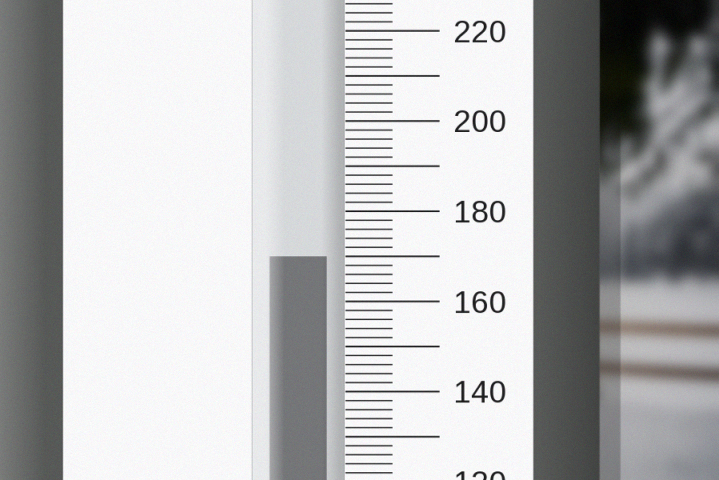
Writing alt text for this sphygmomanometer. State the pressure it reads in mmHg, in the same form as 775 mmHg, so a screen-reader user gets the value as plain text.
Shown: 170 mmHg
